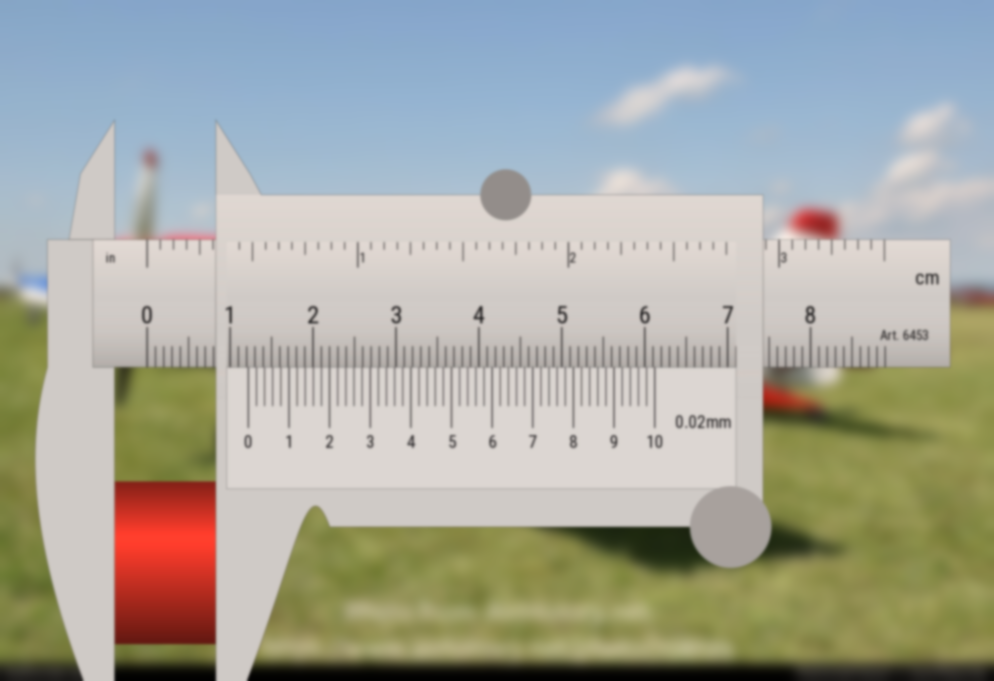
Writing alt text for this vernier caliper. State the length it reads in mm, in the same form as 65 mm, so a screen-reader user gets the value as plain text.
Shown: 12.2 mm
